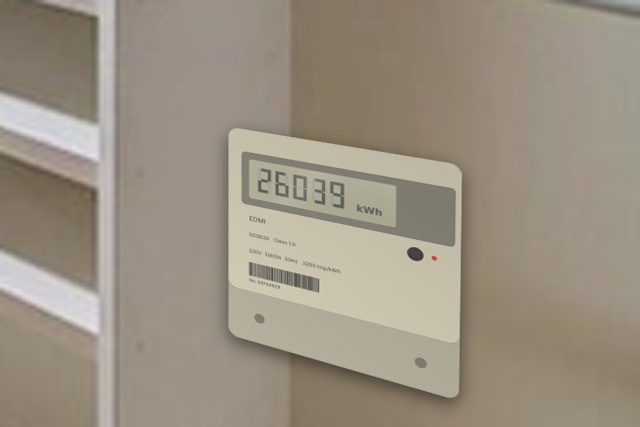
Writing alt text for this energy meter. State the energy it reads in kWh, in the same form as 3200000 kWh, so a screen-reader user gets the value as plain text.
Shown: 26039 kWh
